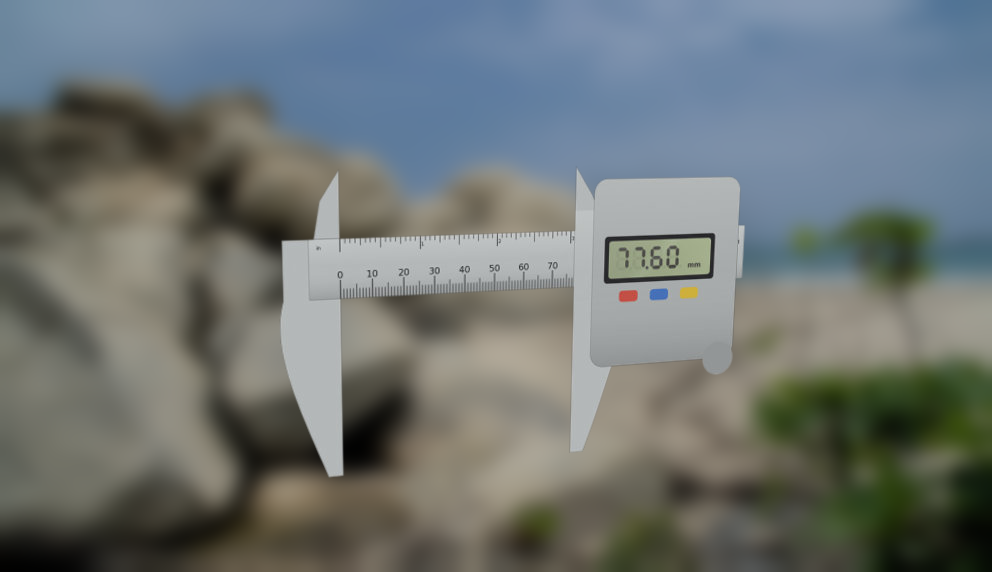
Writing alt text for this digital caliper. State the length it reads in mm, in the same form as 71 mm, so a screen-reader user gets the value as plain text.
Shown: 77.60 mm
